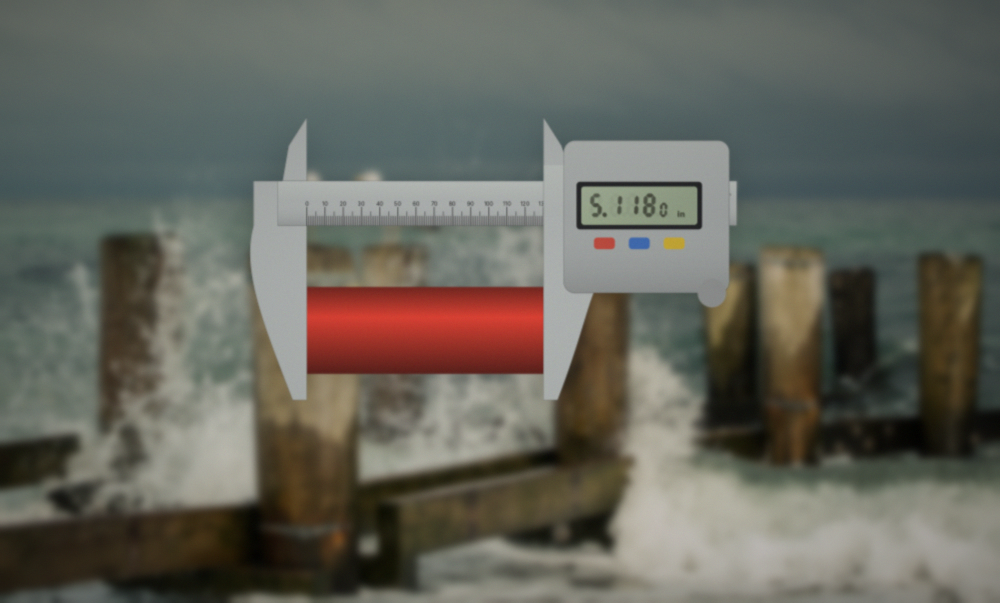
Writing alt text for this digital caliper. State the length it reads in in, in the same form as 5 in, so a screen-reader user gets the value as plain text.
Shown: 5.1180 in
